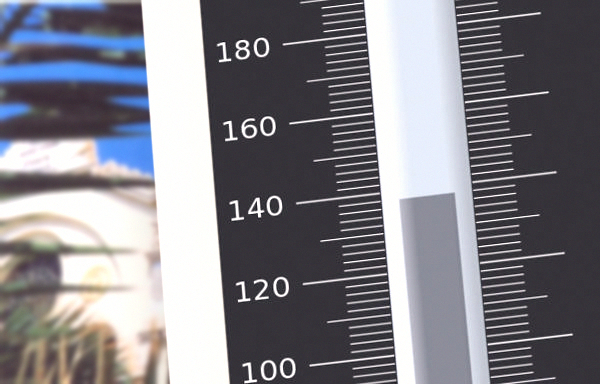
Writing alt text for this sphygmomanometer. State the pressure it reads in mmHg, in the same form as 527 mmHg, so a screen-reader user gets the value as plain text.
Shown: 138 mmHg
